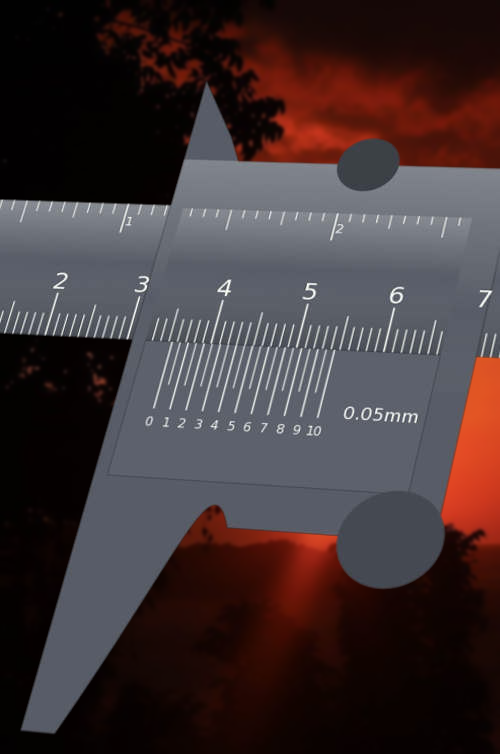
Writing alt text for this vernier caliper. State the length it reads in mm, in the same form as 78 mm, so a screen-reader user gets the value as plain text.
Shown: 35.4 mm
